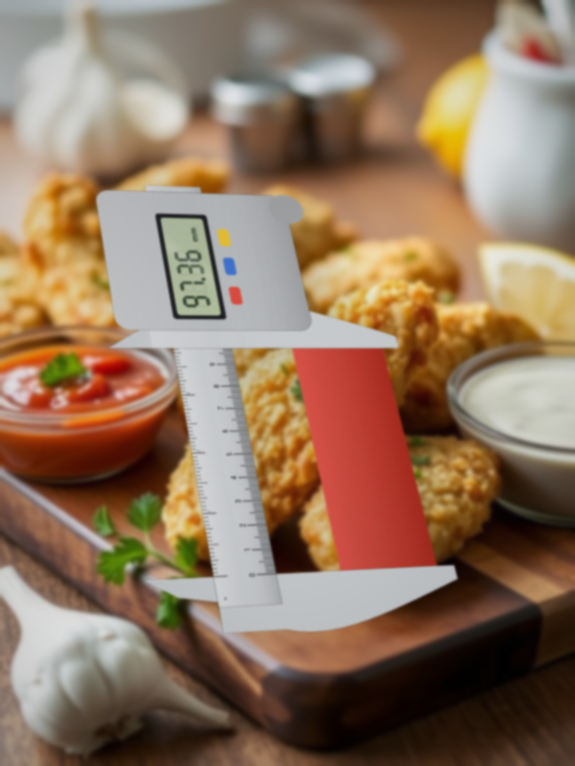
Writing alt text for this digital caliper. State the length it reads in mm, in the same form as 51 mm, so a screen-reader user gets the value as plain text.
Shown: 97.36 mm
